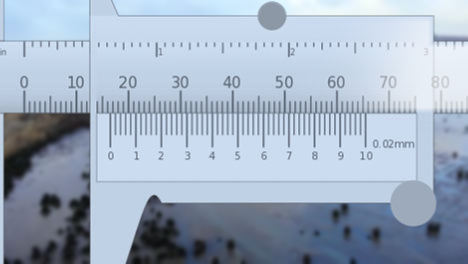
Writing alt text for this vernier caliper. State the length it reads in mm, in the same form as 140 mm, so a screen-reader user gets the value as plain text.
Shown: 16.5 mm
